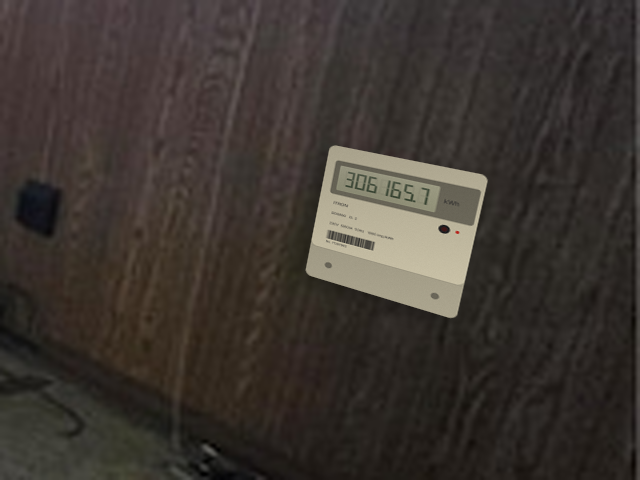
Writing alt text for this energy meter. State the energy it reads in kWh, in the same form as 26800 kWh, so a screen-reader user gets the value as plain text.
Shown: 306165.7 kWh
